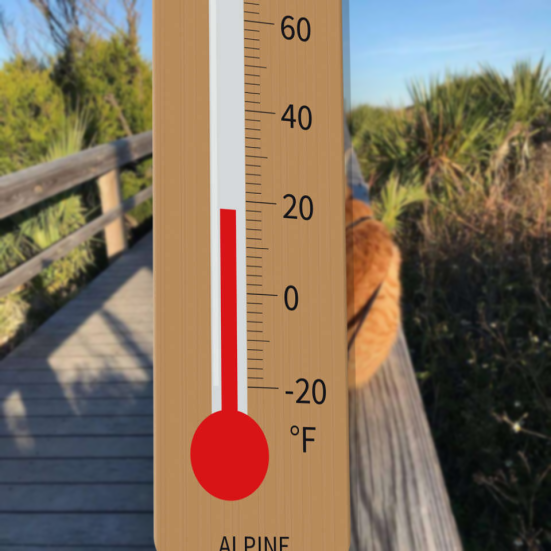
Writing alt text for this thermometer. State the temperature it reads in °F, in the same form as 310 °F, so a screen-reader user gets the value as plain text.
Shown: 18 °F
